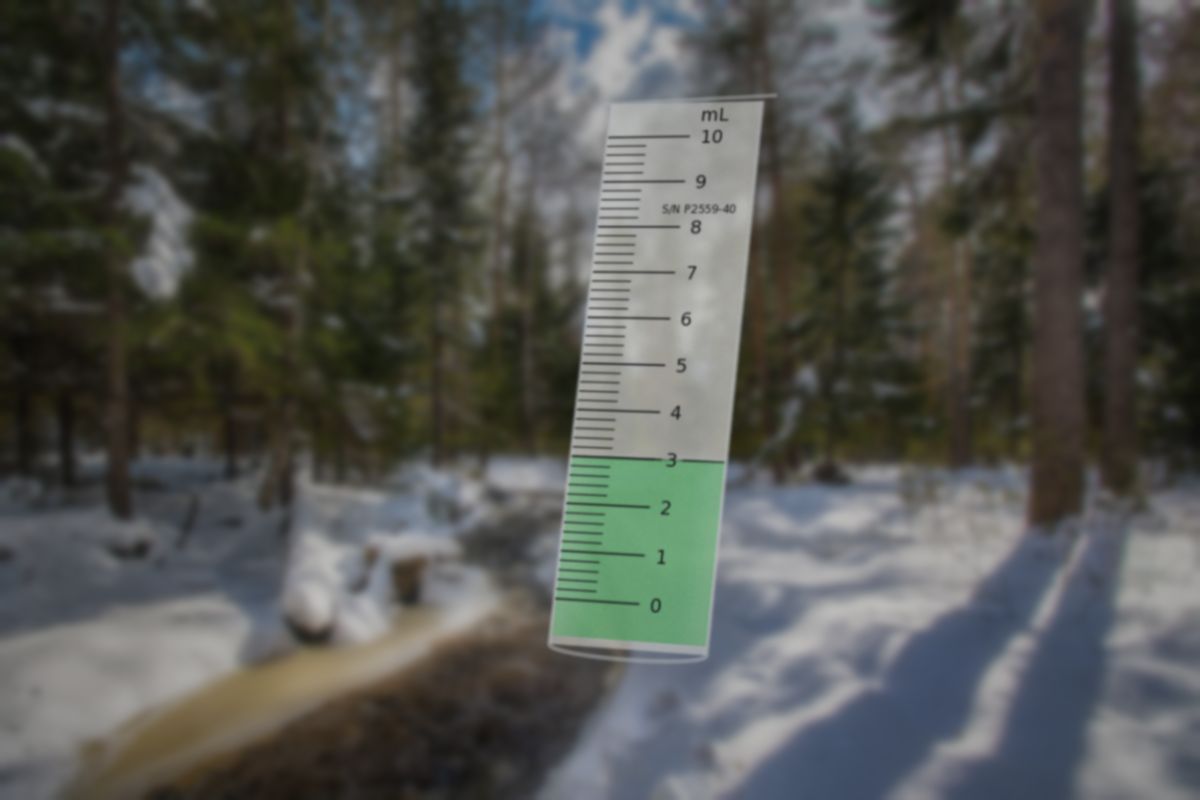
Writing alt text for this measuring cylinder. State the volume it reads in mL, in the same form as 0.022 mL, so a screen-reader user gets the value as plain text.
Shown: 3 mL
